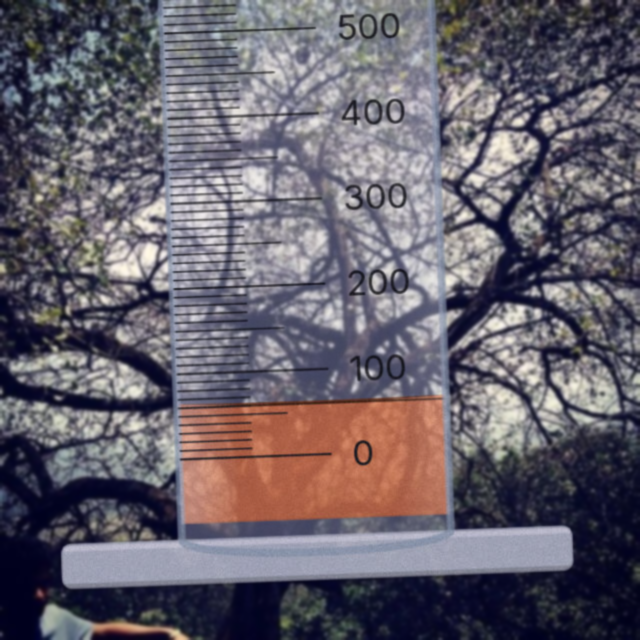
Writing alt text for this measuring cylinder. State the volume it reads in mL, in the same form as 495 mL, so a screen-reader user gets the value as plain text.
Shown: 60 mL
